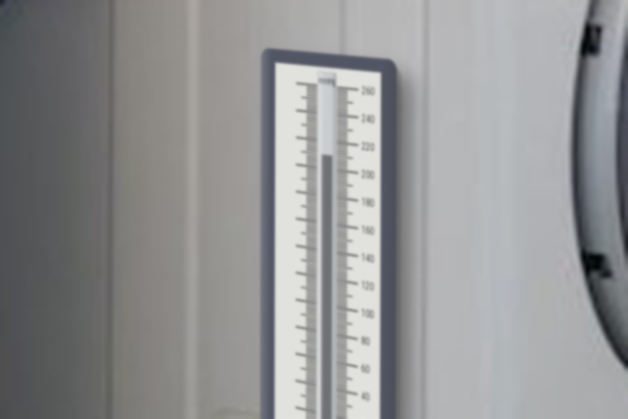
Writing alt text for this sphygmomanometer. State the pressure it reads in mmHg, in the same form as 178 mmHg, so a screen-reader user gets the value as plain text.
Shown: 210 mmHg
